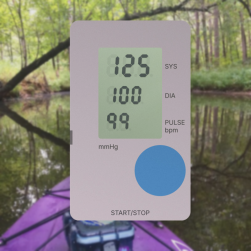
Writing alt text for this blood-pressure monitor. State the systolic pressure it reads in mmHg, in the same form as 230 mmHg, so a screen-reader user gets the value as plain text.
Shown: 125 mmHg
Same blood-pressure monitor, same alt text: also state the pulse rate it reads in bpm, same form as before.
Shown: 99 bpm
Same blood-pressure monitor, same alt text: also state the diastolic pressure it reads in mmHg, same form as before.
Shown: 100 mmHg
